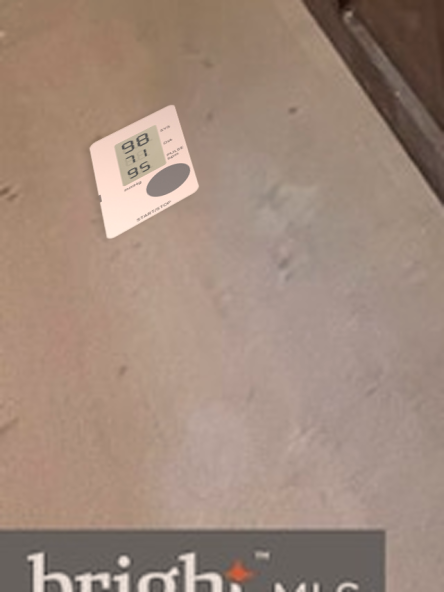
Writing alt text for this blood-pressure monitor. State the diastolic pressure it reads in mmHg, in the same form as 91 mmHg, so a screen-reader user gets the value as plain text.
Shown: 71 mmHg
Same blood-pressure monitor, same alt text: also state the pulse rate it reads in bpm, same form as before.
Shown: 95 bpm
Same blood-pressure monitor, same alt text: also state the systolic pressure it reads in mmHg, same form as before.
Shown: 98 mmHg
